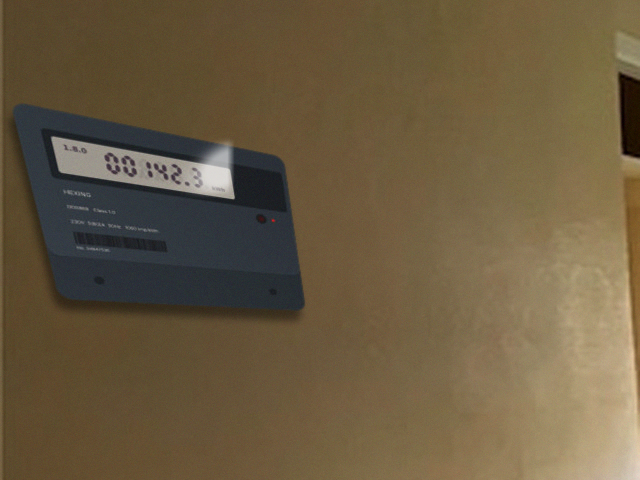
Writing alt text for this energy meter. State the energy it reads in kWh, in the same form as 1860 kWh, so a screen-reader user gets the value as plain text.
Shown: 142.3 kWh
